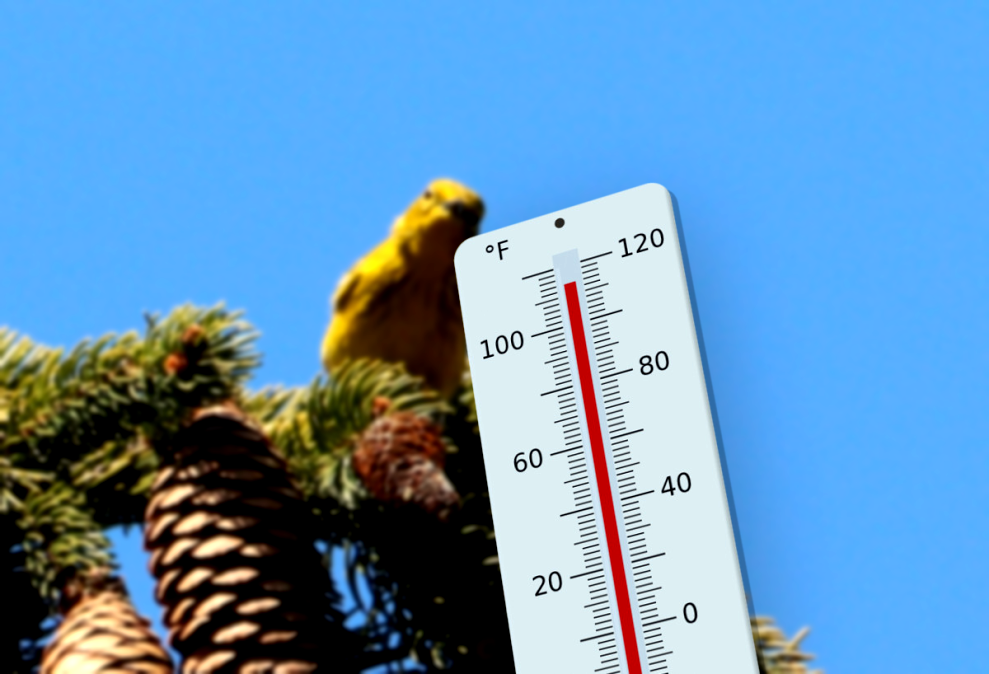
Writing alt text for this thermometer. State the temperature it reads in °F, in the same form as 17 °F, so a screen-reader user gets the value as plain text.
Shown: 114 °F
